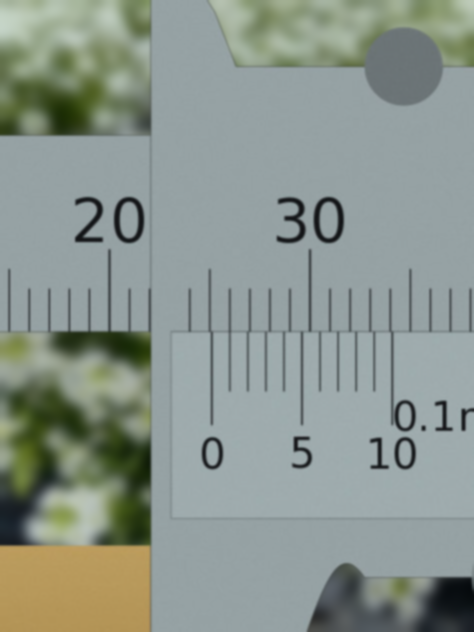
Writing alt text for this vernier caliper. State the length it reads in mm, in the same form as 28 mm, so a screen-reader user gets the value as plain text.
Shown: 25.1 mm
